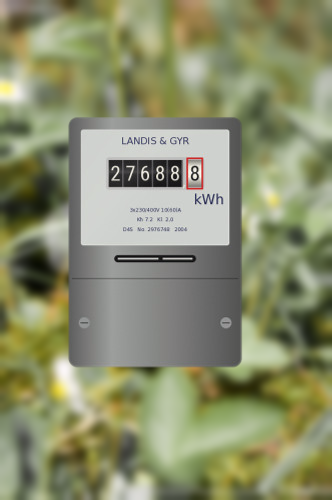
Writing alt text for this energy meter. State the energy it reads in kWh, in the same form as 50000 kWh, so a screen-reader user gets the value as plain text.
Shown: 27688.8 kWh
